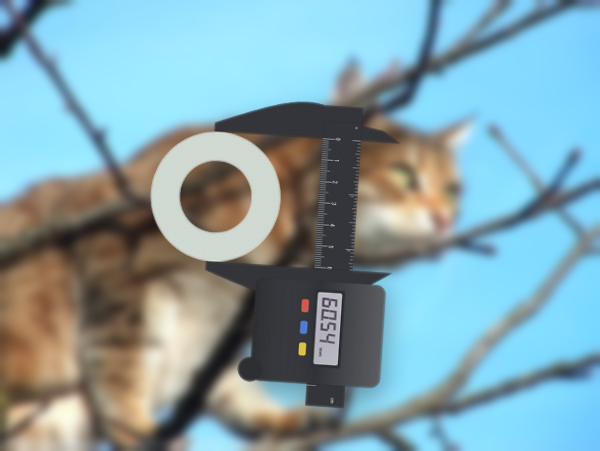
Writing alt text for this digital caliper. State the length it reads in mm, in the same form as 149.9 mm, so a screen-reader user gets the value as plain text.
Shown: 60.54 mm
